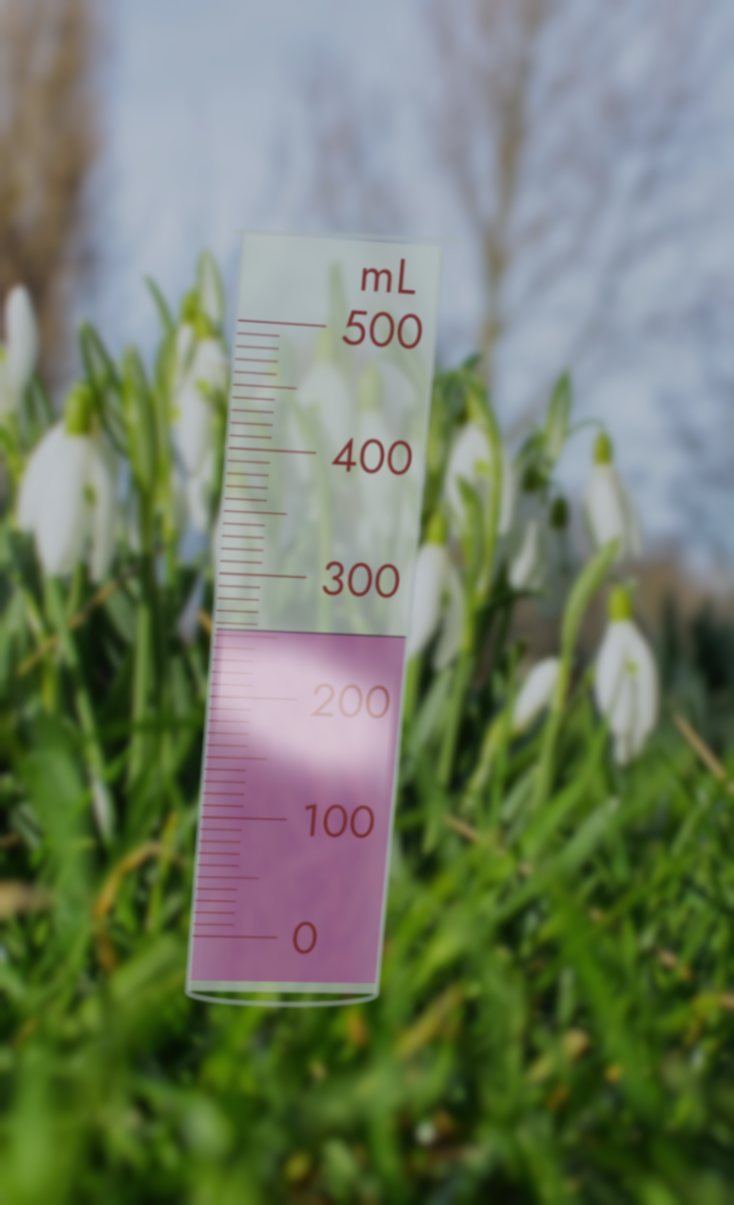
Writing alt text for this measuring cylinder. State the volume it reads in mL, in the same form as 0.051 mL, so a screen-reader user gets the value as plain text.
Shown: 255 mL
